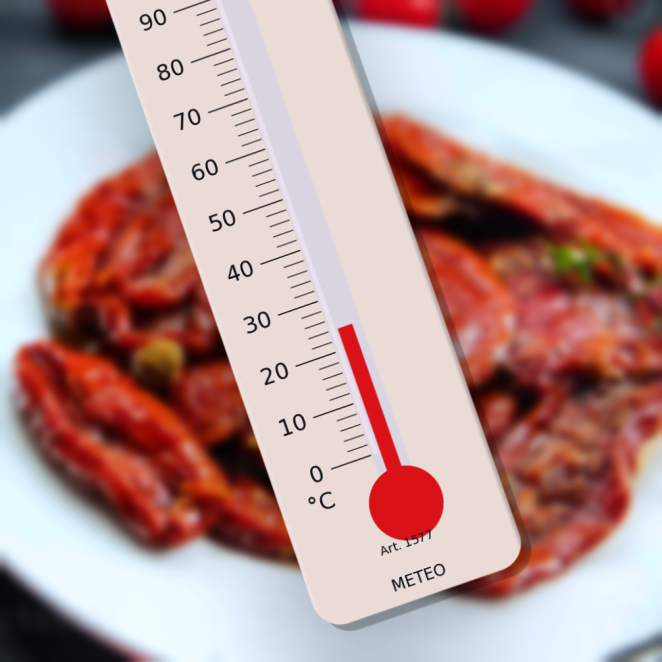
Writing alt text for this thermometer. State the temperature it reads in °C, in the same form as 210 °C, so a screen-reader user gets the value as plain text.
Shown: 24 °C
